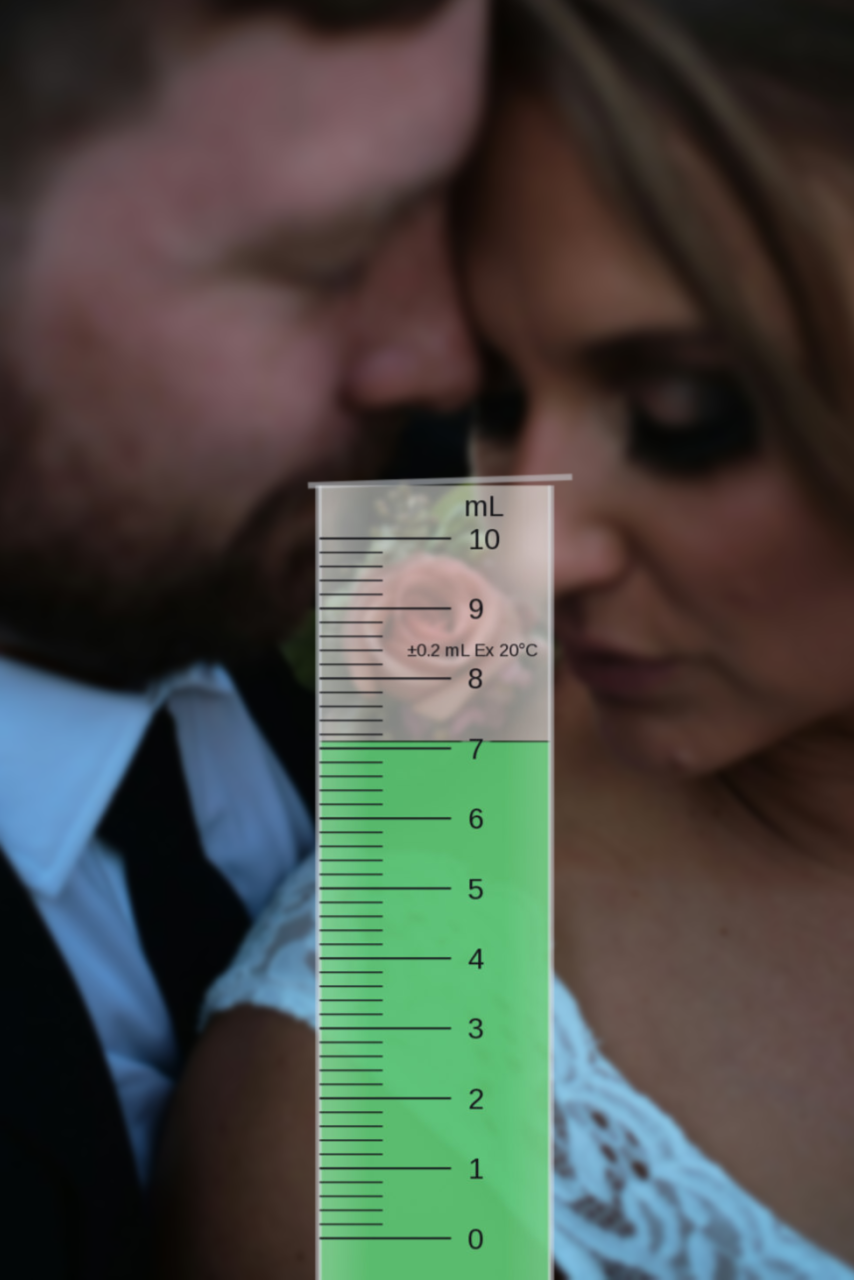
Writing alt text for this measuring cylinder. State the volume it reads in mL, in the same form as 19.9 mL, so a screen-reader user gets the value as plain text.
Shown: 7.1 mL
